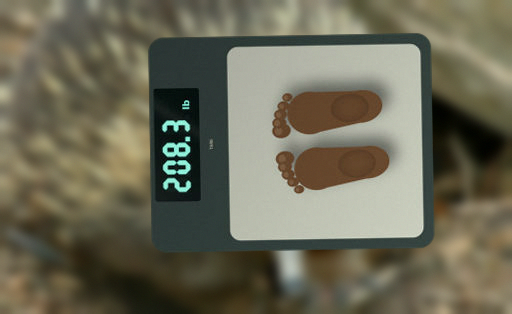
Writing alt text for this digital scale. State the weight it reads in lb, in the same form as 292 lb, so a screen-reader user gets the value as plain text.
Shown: 208.3 lb
